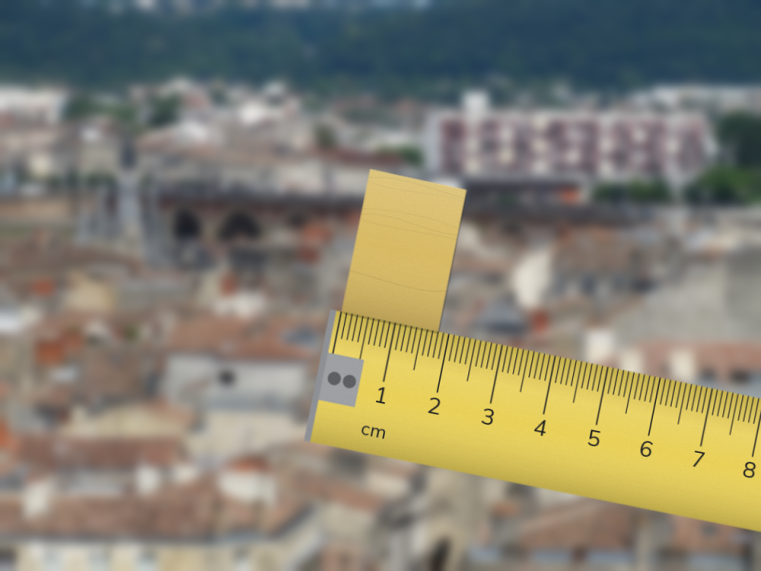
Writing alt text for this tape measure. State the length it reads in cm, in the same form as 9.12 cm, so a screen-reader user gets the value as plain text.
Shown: 1.8 cm
